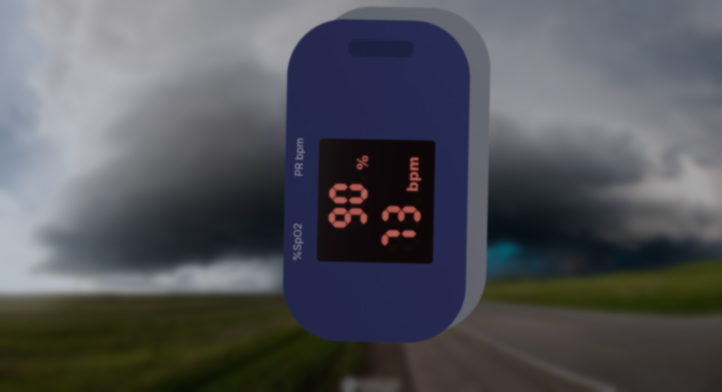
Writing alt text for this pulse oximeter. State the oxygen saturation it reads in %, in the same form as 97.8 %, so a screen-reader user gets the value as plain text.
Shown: 90 %
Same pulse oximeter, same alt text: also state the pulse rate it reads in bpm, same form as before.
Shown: 73 bpm
